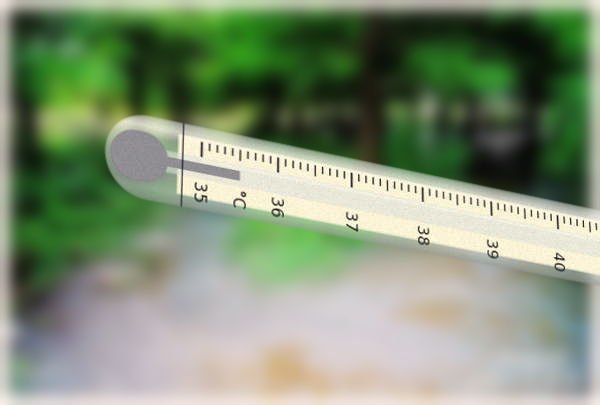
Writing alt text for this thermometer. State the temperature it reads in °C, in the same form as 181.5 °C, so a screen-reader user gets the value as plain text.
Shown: 35.5 °C
